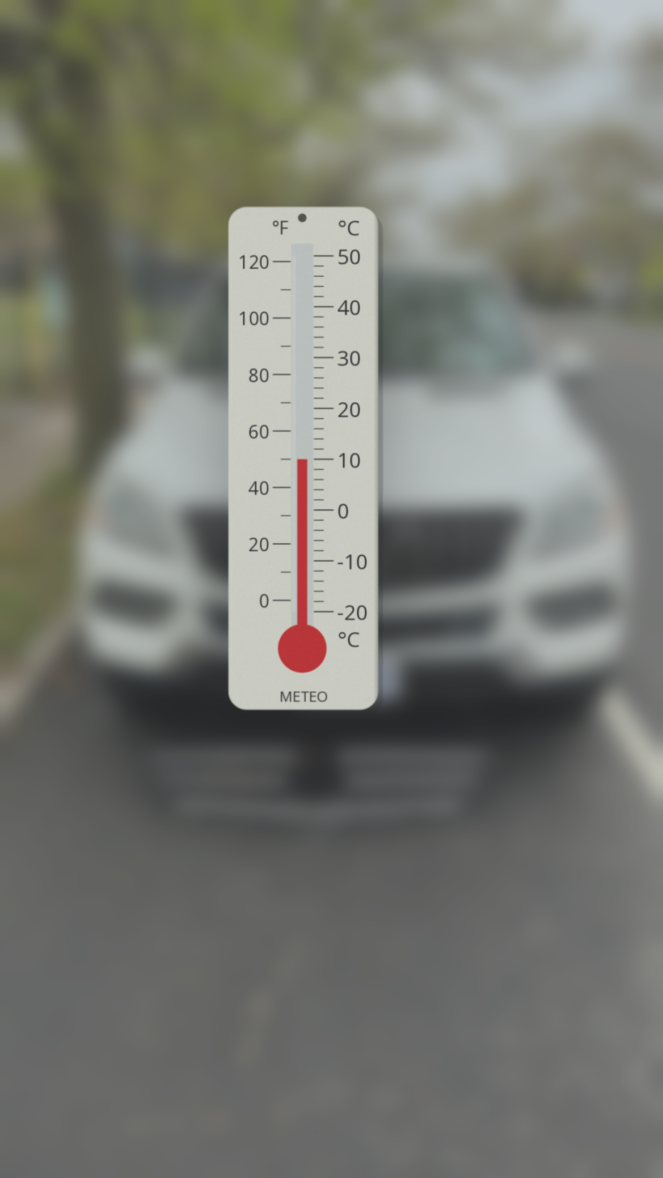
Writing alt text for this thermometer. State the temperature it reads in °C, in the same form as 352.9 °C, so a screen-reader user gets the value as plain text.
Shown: 10 °C
